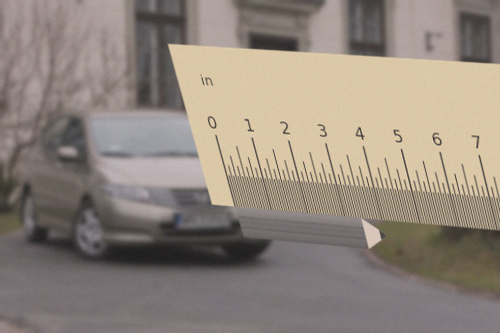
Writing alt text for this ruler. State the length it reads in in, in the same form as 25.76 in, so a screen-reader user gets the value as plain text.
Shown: 4 in
